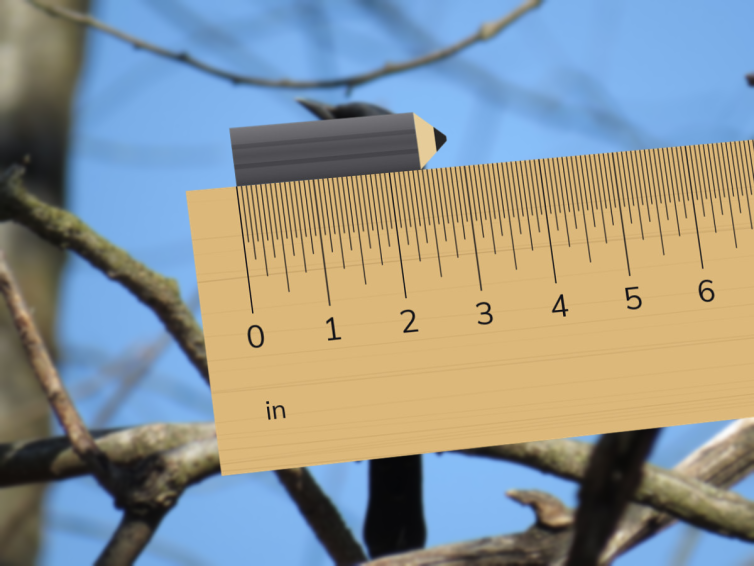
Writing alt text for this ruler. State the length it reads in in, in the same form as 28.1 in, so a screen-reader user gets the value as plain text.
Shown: 2.8125 in
